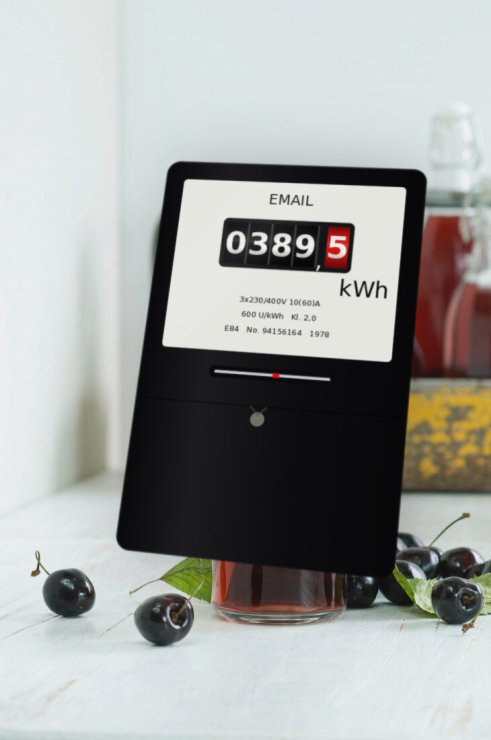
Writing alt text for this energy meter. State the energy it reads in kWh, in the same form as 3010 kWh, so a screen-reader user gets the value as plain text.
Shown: 389.5 kWh
